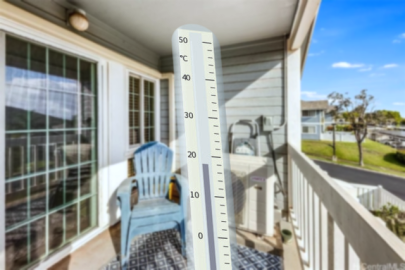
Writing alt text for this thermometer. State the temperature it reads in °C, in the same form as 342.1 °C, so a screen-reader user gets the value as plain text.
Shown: 18 °C
